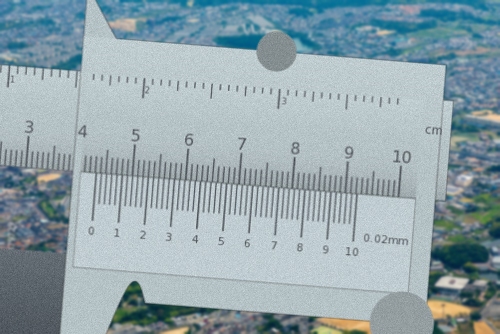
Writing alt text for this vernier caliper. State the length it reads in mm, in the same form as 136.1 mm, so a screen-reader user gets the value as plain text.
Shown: 43.2 mm
